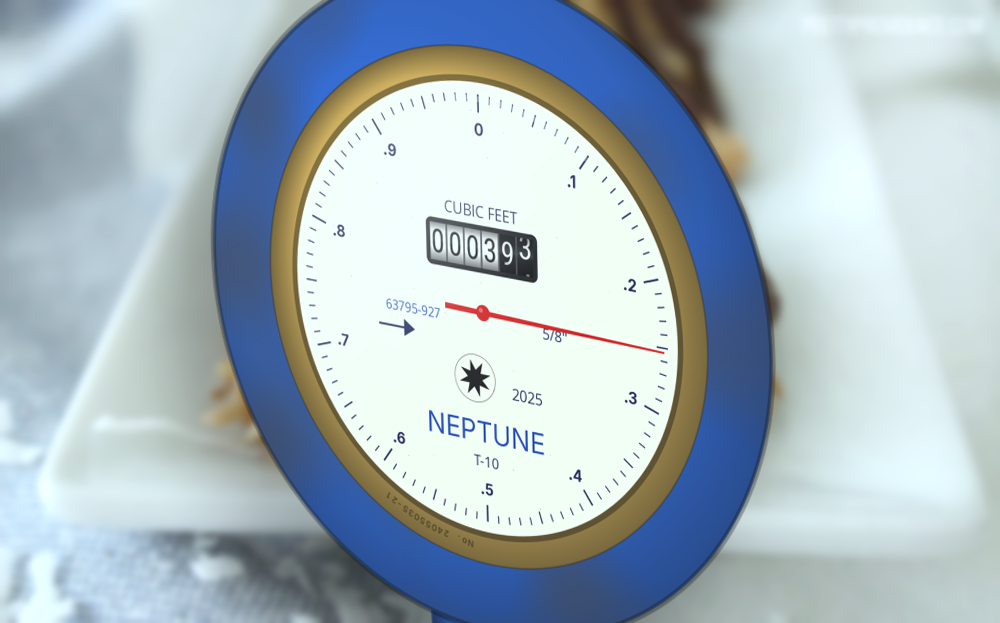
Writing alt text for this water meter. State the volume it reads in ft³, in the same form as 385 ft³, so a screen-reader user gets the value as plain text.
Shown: 393.25 ft³
